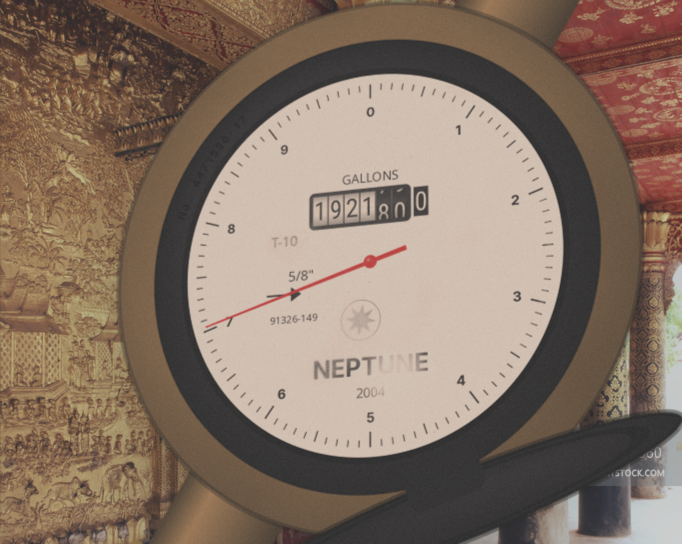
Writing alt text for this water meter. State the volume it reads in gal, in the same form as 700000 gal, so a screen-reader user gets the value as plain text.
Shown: 1921797.0 gal
